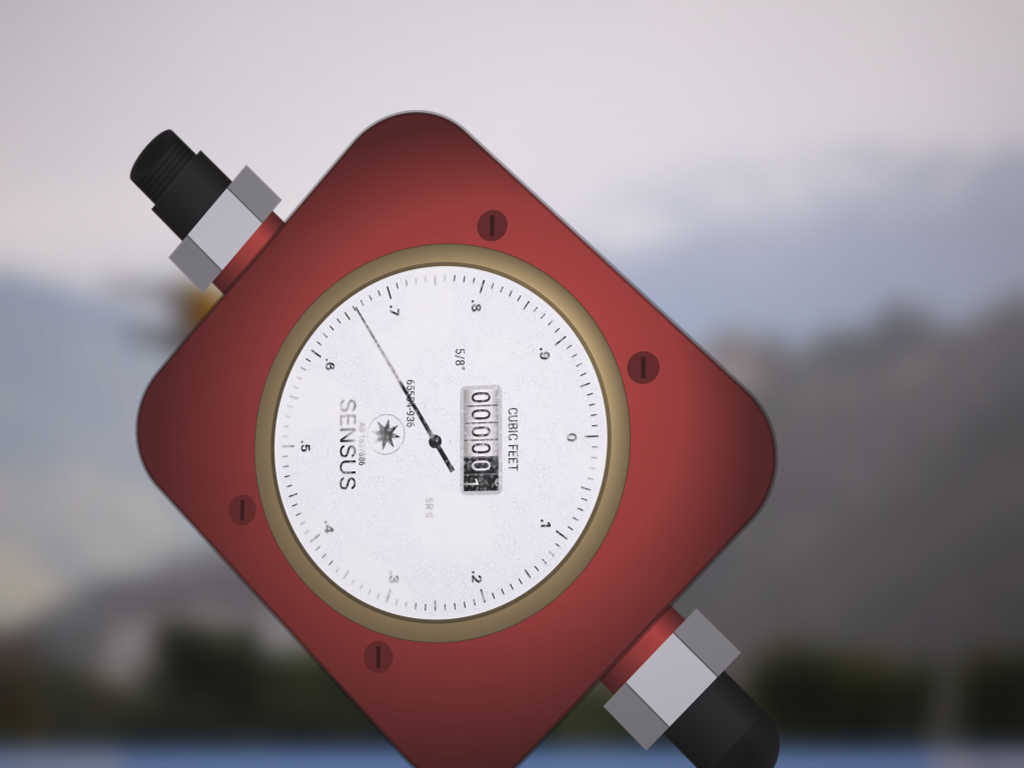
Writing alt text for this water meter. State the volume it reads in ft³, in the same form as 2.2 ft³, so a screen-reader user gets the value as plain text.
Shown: 0.66 ft³
